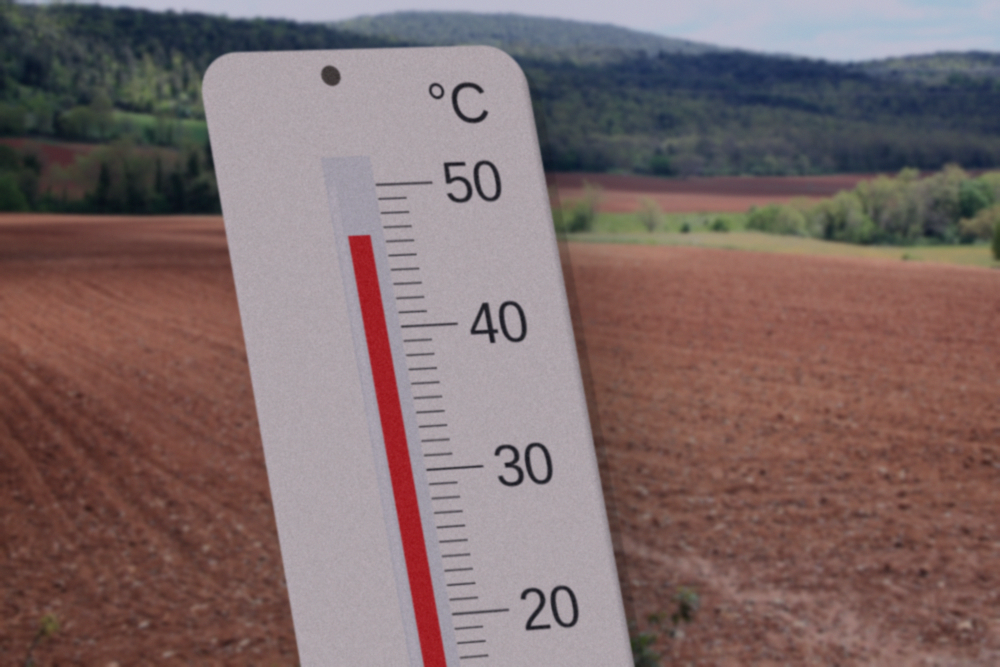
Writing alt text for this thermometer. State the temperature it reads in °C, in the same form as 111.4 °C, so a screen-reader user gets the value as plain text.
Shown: 46.5 °C
